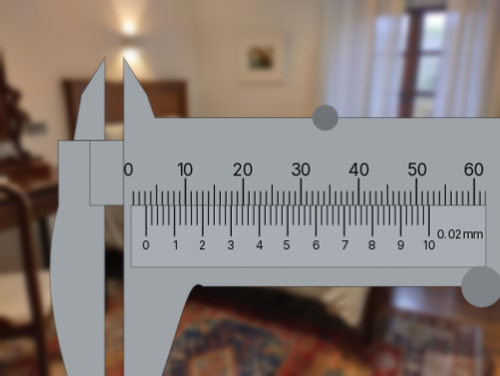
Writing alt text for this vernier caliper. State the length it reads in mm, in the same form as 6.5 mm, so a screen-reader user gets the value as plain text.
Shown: 3.2 mm
